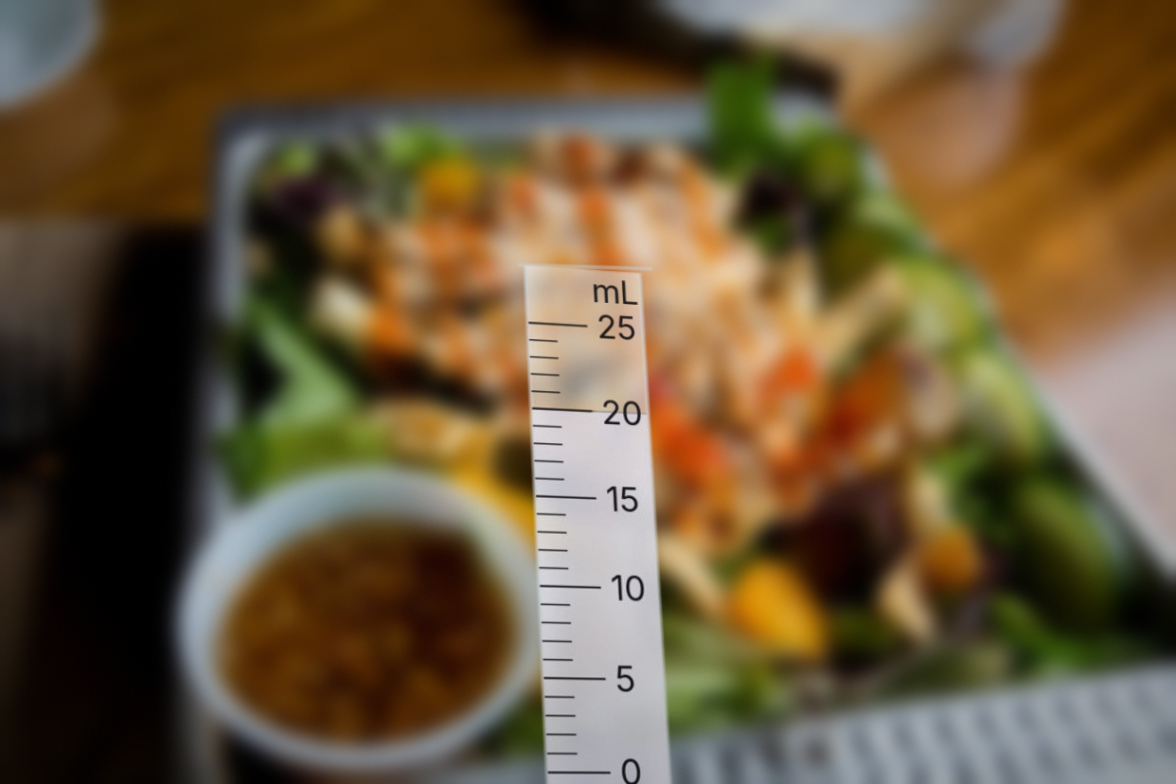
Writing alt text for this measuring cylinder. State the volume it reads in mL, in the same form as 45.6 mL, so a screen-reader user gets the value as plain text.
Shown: 20 mL
